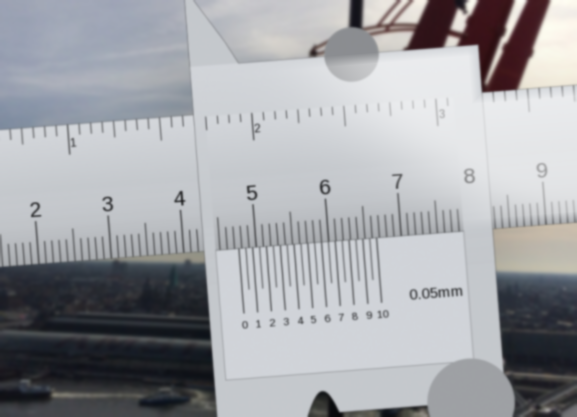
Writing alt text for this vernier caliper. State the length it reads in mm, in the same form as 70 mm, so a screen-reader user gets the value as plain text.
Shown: 47.6 mm
